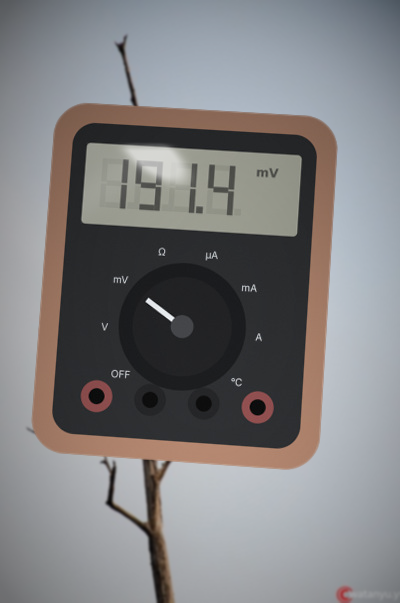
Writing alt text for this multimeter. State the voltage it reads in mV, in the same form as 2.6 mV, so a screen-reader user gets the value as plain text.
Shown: 191.4 mV
